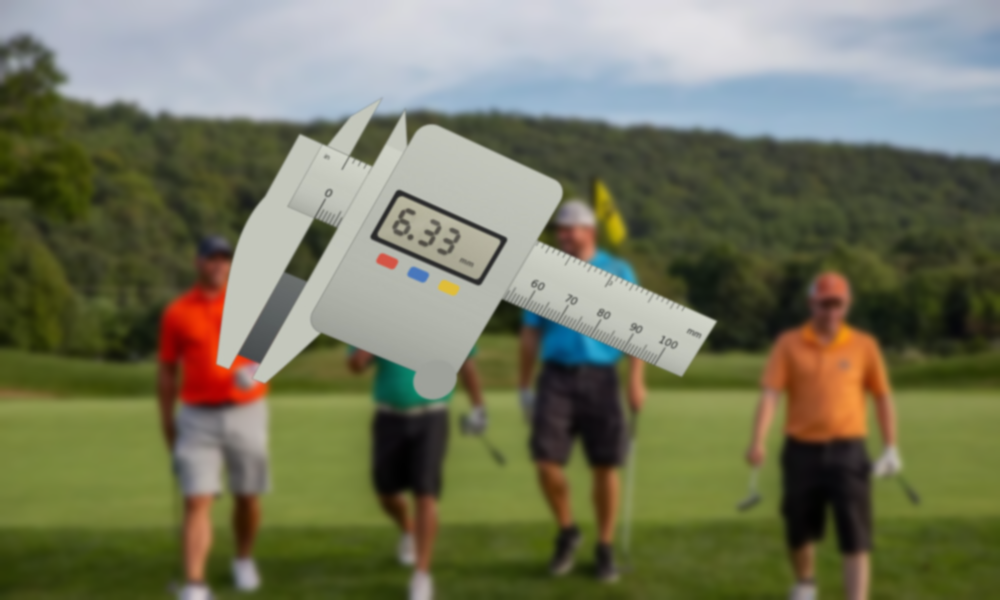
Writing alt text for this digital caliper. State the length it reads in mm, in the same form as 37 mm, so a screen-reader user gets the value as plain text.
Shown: 6.33 mm
